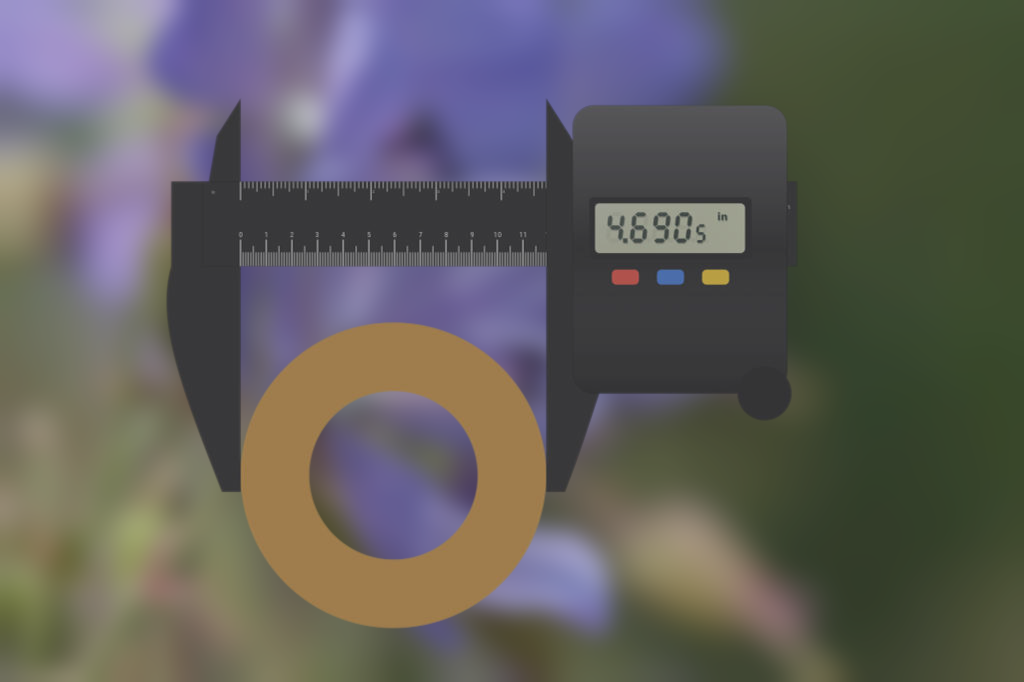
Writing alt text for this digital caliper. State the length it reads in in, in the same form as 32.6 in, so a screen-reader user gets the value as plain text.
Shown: 4.6905 in
